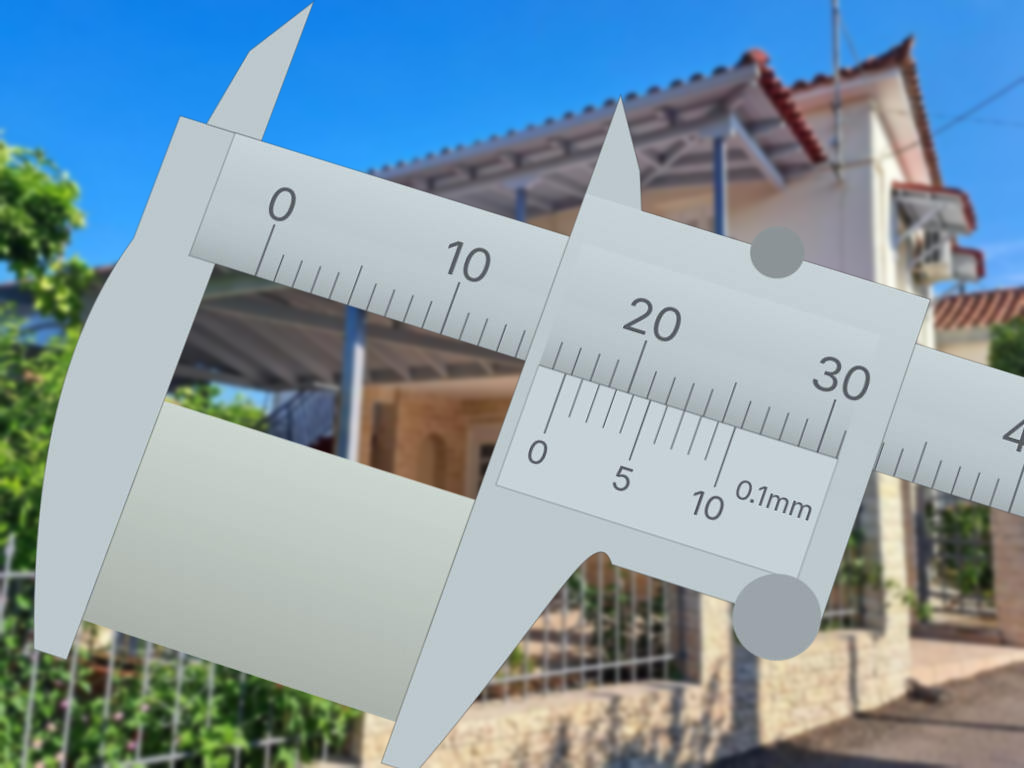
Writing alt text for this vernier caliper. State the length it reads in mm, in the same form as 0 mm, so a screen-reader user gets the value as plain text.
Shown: 16.7 mm
